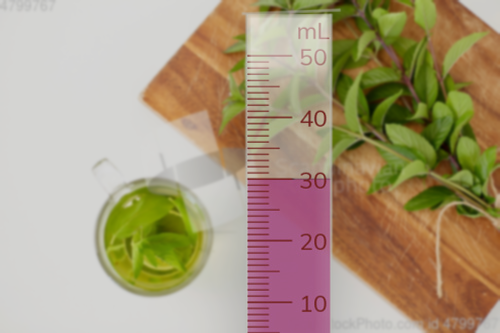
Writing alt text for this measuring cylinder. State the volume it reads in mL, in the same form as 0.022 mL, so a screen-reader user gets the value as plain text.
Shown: 30 mL
